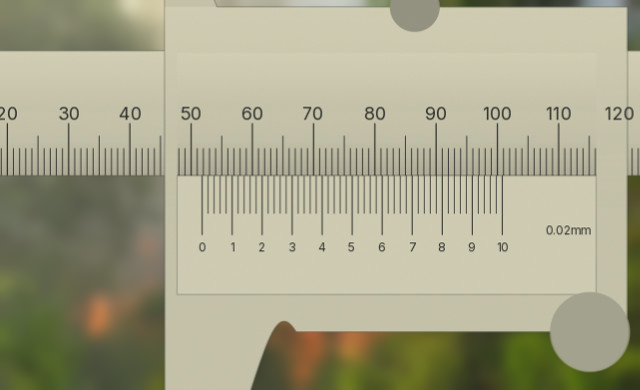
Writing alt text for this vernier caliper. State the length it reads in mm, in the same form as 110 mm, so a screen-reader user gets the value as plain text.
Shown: 51.8 mm
